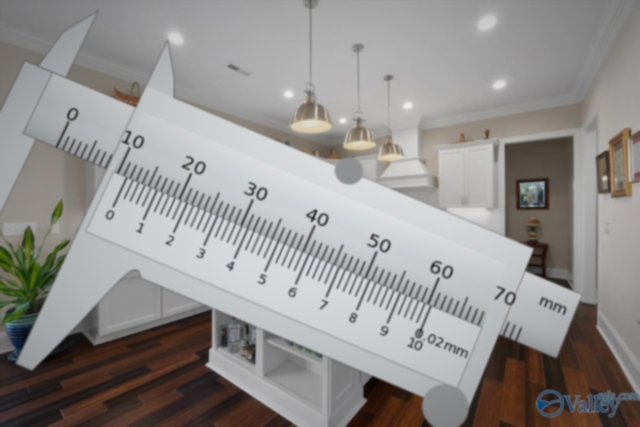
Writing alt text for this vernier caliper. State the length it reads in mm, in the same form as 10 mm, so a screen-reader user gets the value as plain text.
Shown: 11.5 mm
